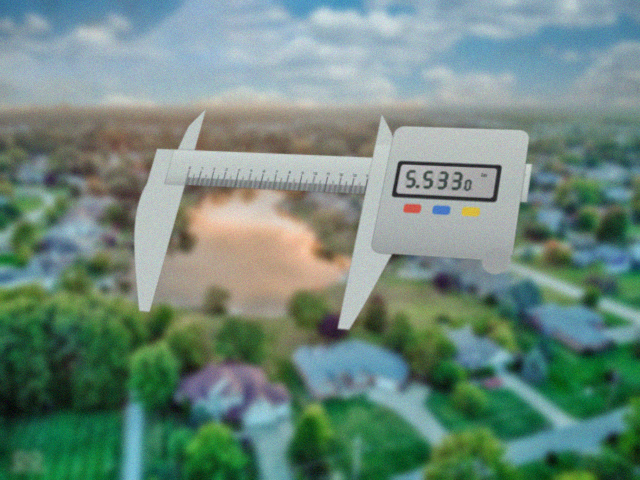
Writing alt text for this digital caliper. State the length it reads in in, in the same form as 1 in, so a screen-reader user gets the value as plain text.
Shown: 5.5330 in
